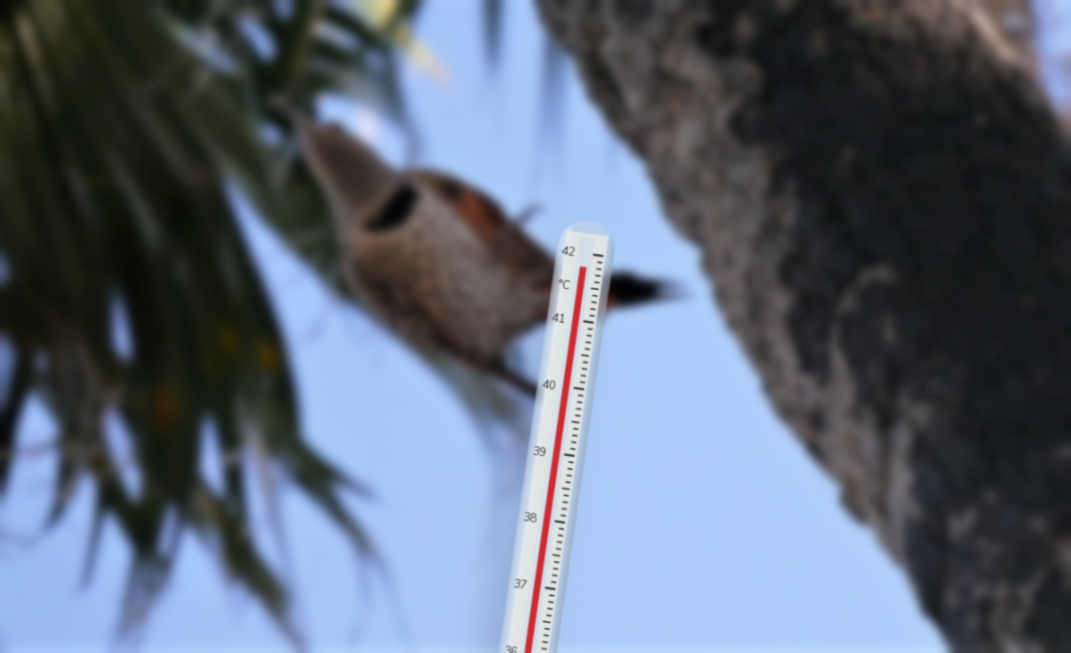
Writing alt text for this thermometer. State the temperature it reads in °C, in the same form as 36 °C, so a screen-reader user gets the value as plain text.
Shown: 41.8 °C
